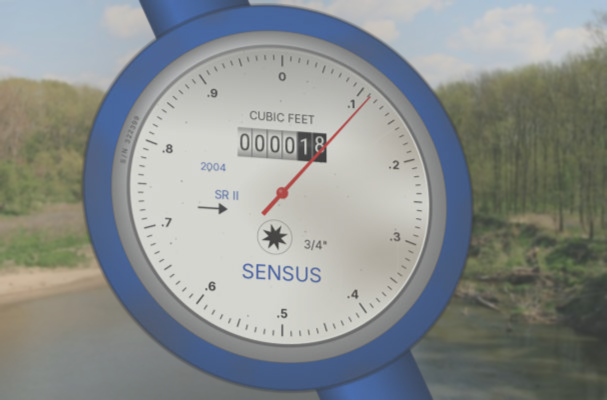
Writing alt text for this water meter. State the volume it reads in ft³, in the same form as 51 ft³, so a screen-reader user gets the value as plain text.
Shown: 18.11 ft³
